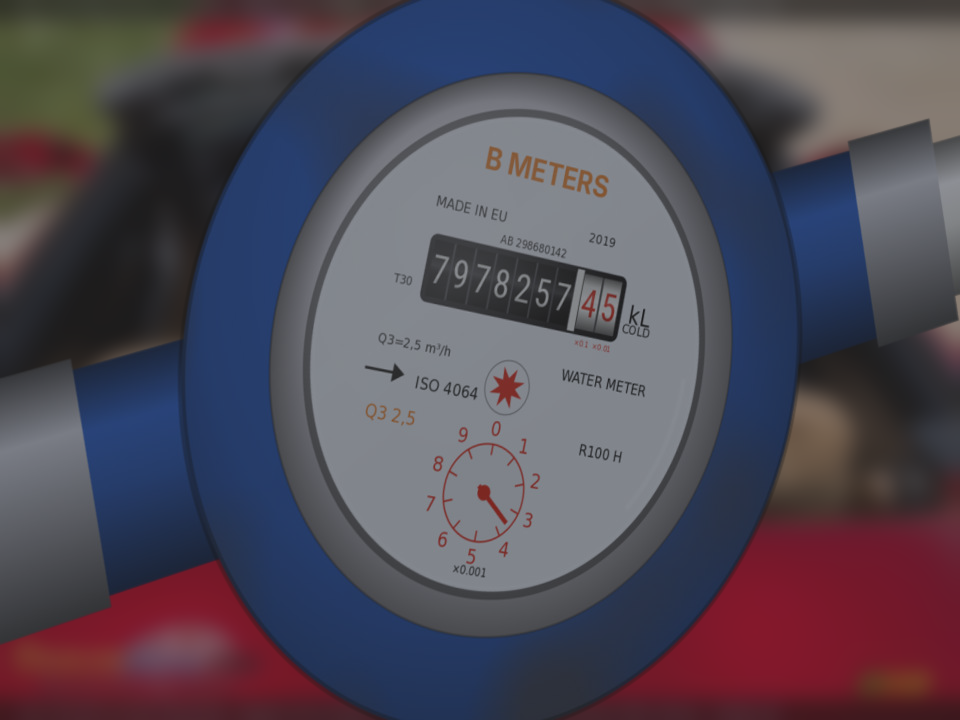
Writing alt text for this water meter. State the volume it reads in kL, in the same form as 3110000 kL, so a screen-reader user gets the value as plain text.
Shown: 7978257.453 kL
